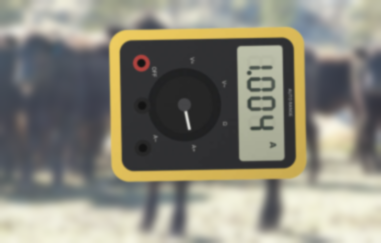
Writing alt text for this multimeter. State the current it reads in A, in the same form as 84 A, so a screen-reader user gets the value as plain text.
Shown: 1.004 A
